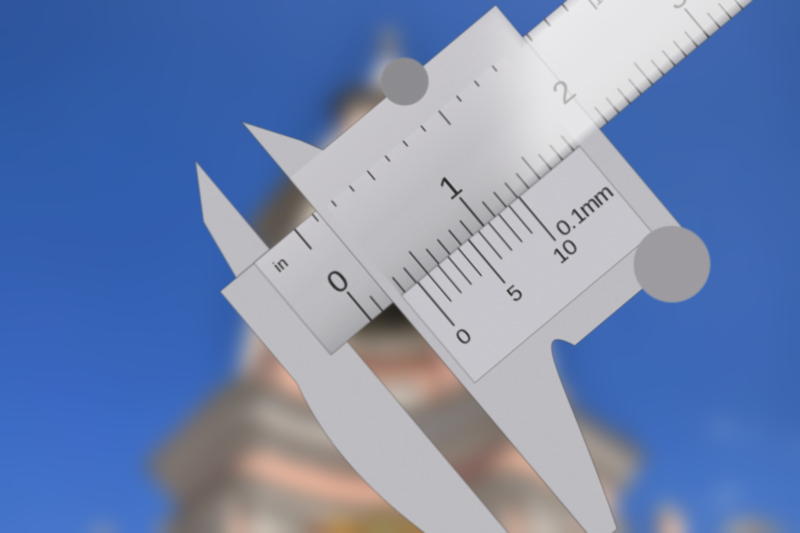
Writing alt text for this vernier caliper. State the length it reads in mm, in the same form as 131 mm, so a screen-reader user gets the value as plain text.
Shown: 4.1 mm
